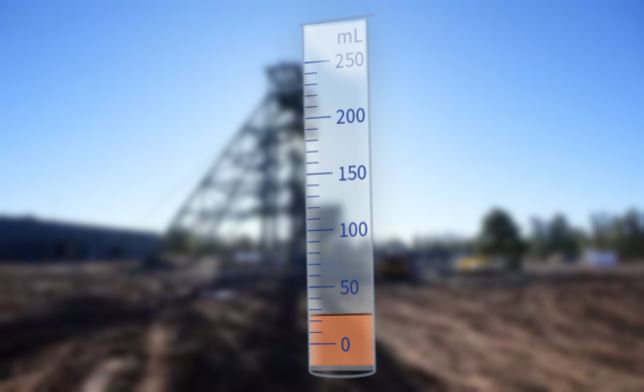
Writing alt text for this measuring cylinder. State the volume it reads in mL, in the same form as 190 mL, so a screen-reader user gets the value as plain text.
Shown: 25 mL
